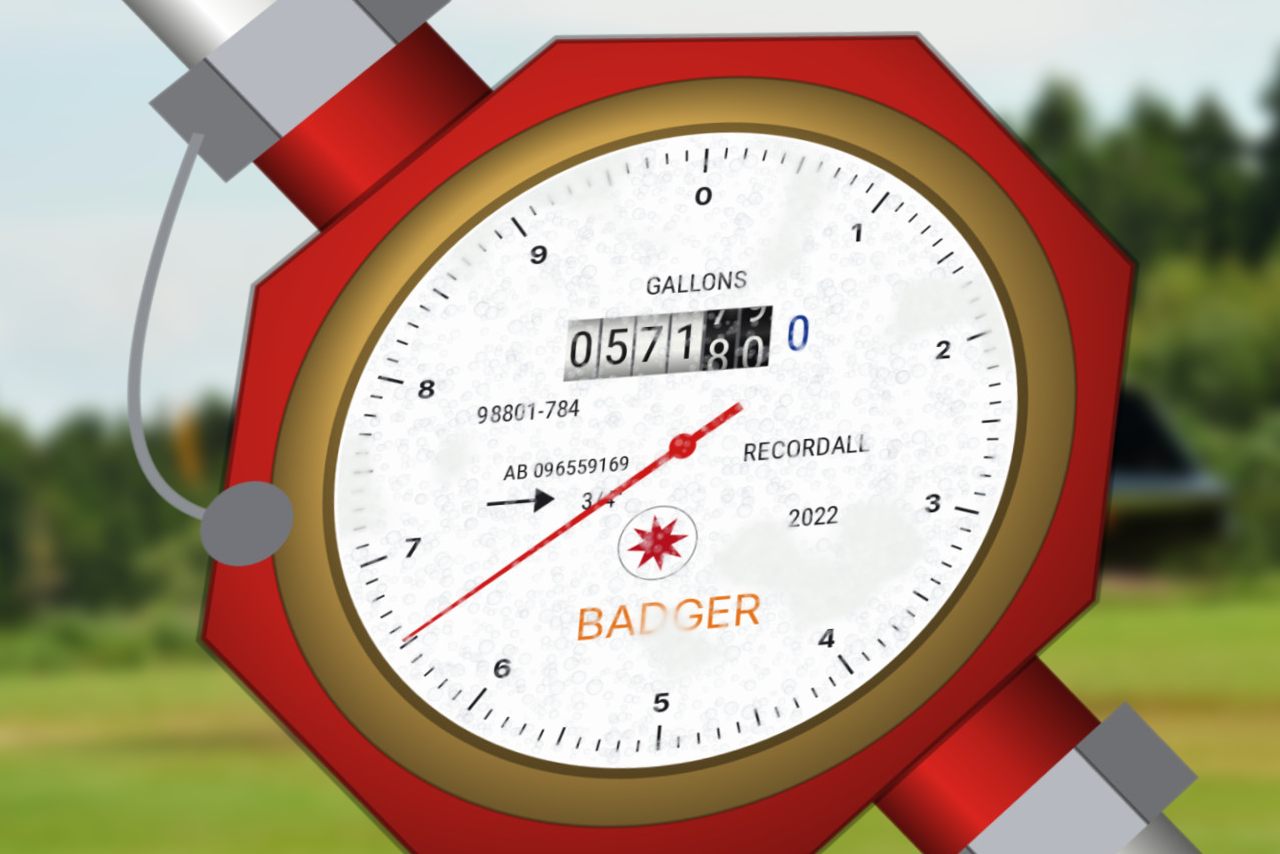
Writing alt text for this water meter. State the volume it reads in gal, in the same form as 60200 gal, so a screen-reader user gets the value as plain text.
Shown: 571796.5 gal
